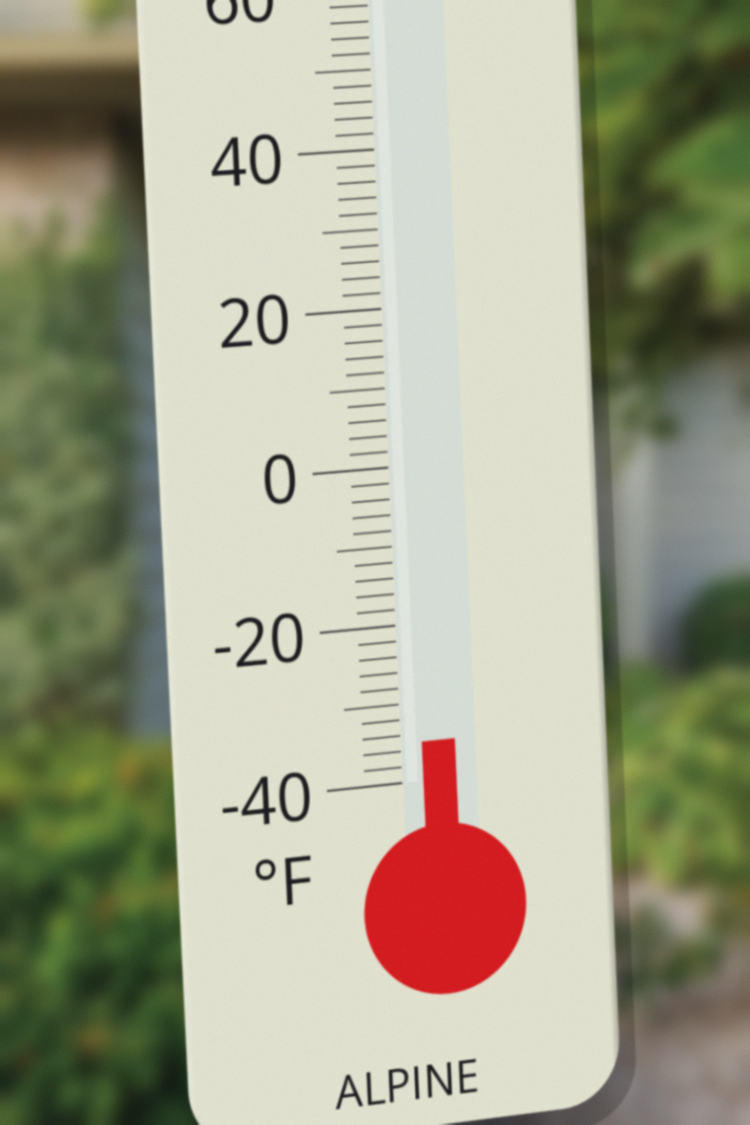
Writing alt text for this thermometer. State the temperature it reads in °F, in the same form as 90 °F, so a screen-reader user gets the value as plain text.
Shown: -35 °F
